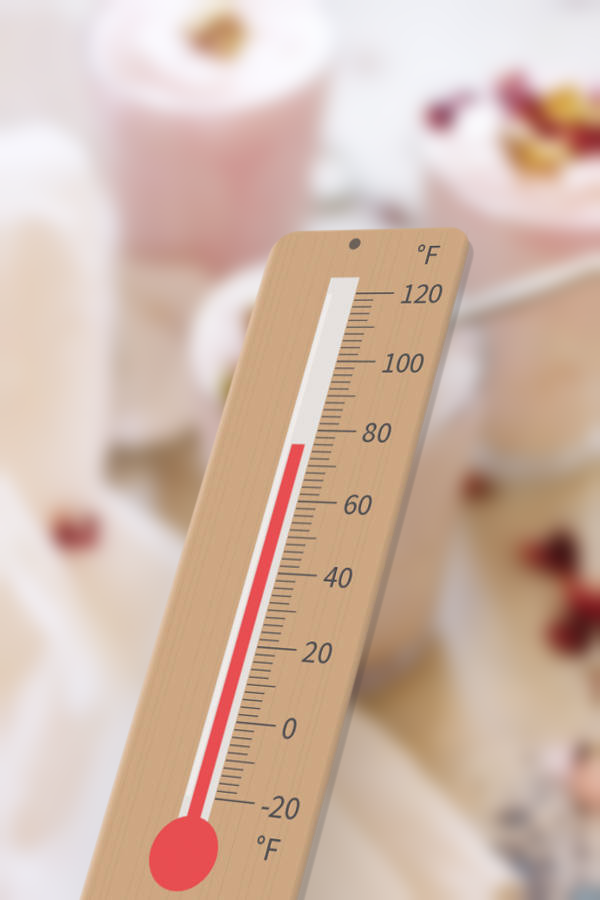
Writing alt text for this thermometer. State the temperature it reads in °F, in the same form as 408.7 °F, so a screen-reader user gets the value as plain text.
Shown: 76 °F
